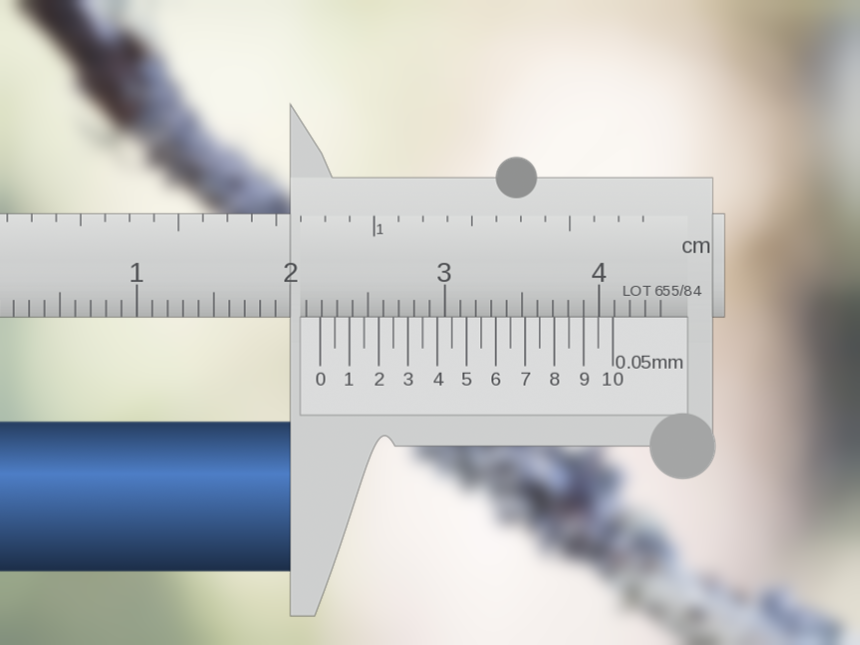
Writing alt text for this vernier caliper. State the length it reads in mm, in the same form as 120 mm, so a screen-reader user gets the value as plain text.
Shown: 21.9 mm
